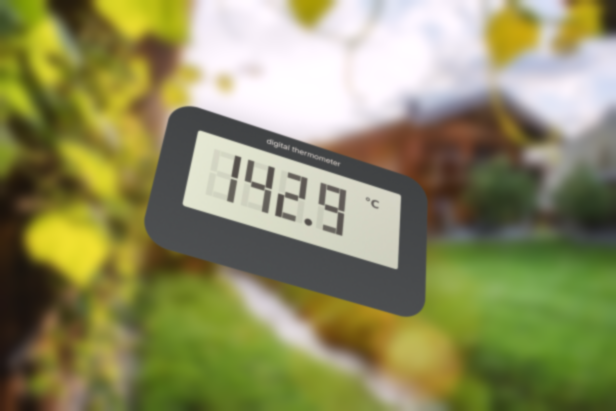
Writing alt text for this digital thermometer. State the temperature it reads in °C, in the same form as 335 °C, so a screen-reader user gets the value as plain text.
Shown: 142.9 °C
